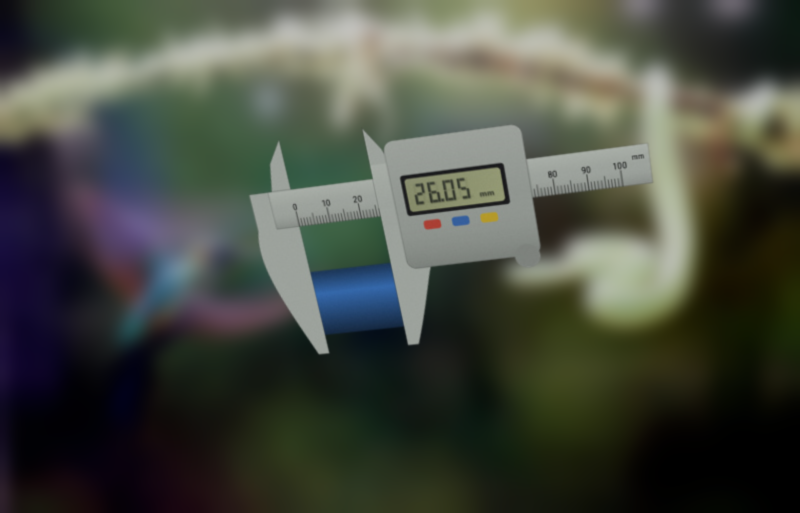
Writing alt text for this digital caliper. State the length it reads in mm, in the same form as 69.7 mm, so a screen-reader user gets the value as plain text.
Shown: 26.05 mm
